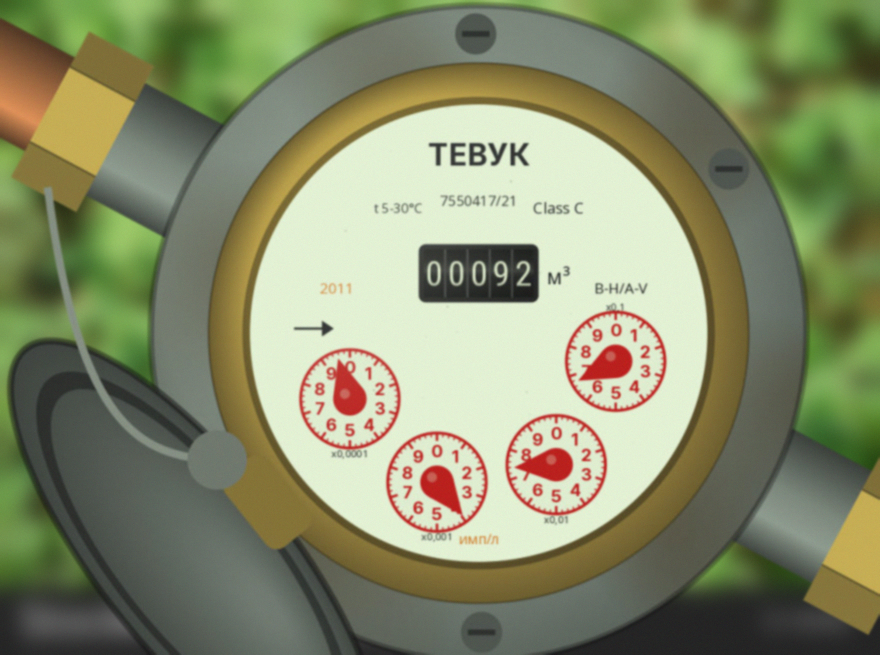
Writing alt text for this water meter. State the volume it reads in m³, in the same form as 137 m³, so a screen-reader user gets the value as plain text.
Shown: 92.6739 m³
